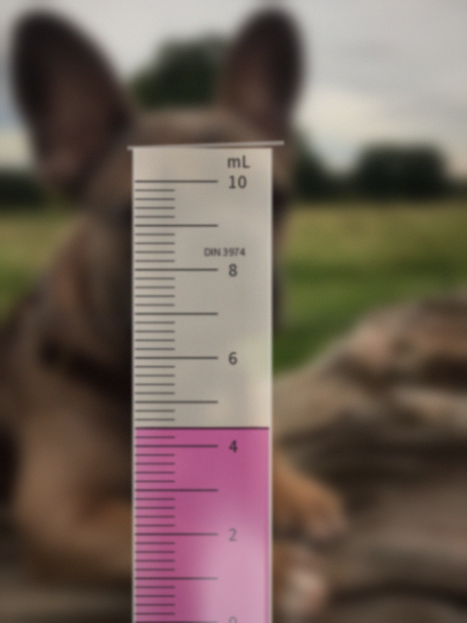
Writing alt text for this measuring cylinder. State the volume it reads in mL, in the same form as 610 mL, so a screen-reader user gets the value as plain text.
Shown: 4.4 mL
